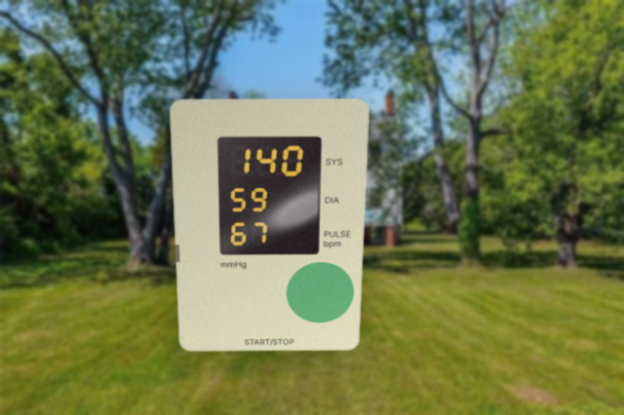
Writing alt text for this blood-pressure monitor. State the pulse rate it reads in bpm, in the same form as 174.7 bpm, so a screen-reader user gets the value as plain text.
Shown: 67 bpm
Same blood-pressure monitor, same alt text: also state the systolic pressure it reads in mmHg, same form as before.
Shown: 140 mmHg
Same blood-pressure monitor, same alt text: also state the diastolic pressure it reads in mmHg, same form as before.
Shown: 59 mmHg
